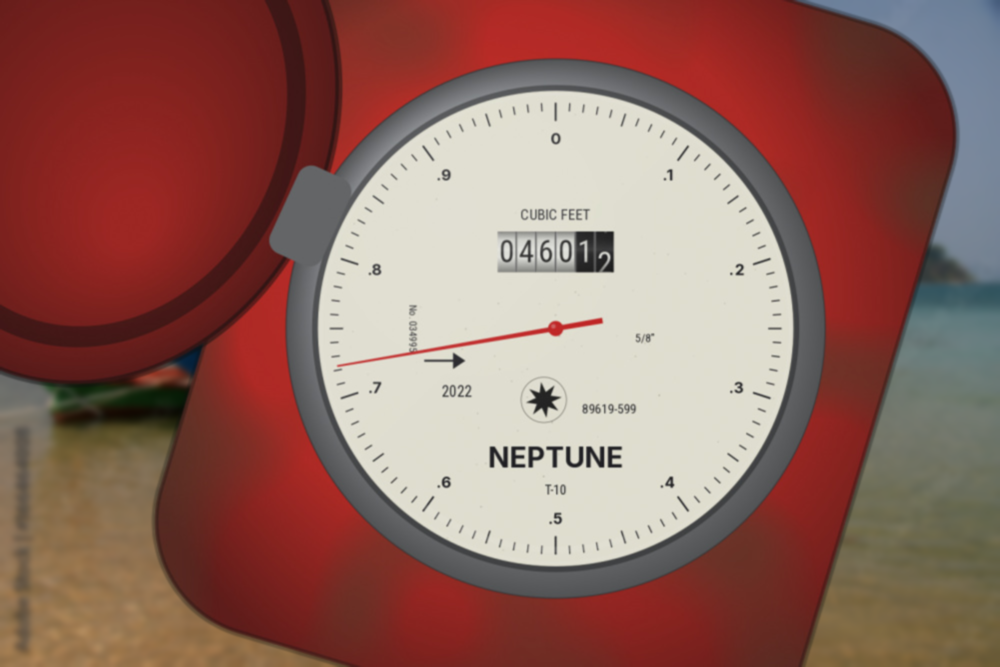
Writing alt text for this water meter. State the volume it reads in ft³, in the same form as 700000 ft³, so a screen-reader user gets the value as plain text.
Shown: 46011.72 ft³
